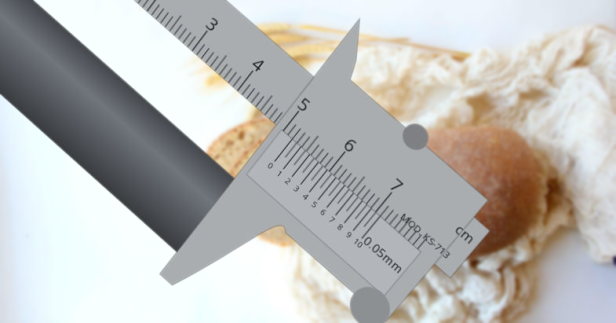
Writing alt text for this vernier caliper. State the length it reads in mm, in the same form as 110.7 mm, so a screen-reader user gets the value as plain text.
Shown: 52.0 mm
